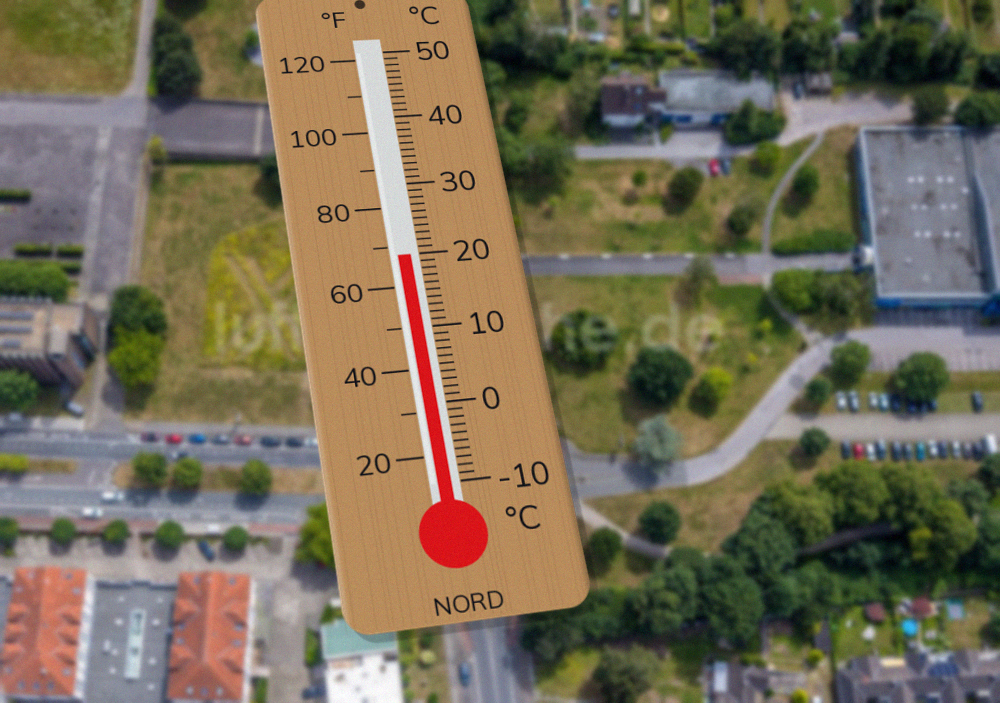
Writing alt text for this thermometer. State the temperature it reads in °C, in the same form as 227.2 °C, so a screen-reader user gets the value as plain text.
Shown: 20 °C
